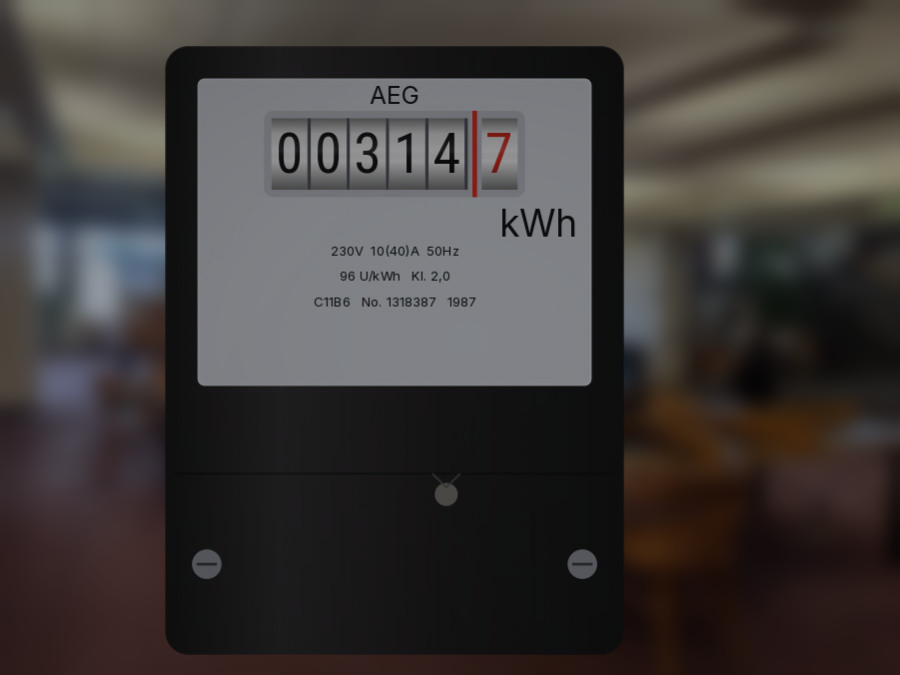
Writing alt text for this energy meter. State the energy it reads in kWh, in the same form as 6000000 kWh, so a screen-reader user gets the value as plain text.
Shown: 314.7 kWh
